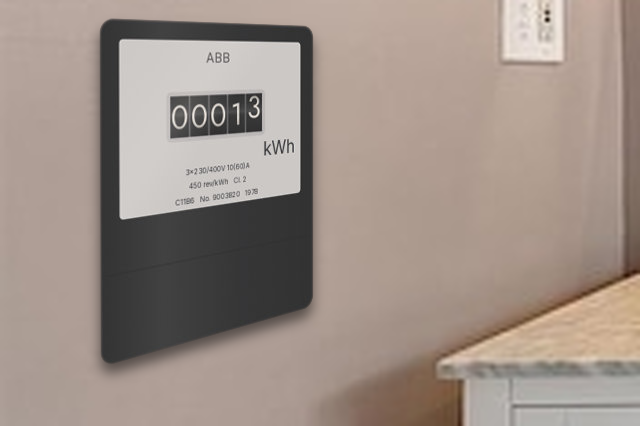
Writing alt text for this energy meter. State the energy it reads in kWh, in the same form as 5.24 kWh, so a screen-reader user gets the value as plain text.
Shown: 13 kWh
